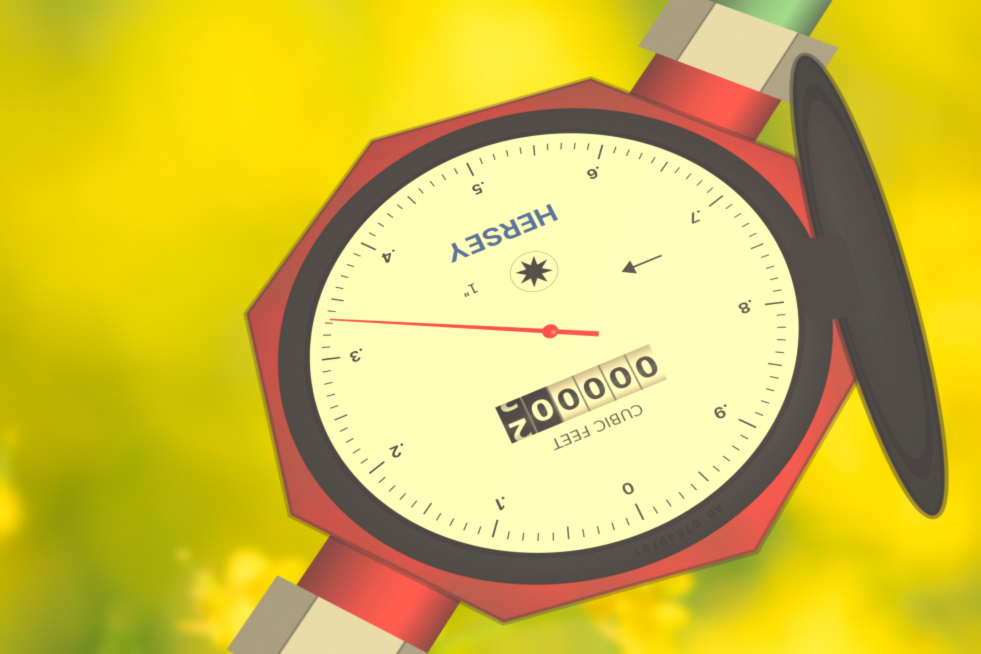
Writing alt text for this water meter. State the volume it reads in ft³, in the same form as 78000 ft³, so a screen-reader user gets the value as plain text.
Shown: 2.33 ft³
